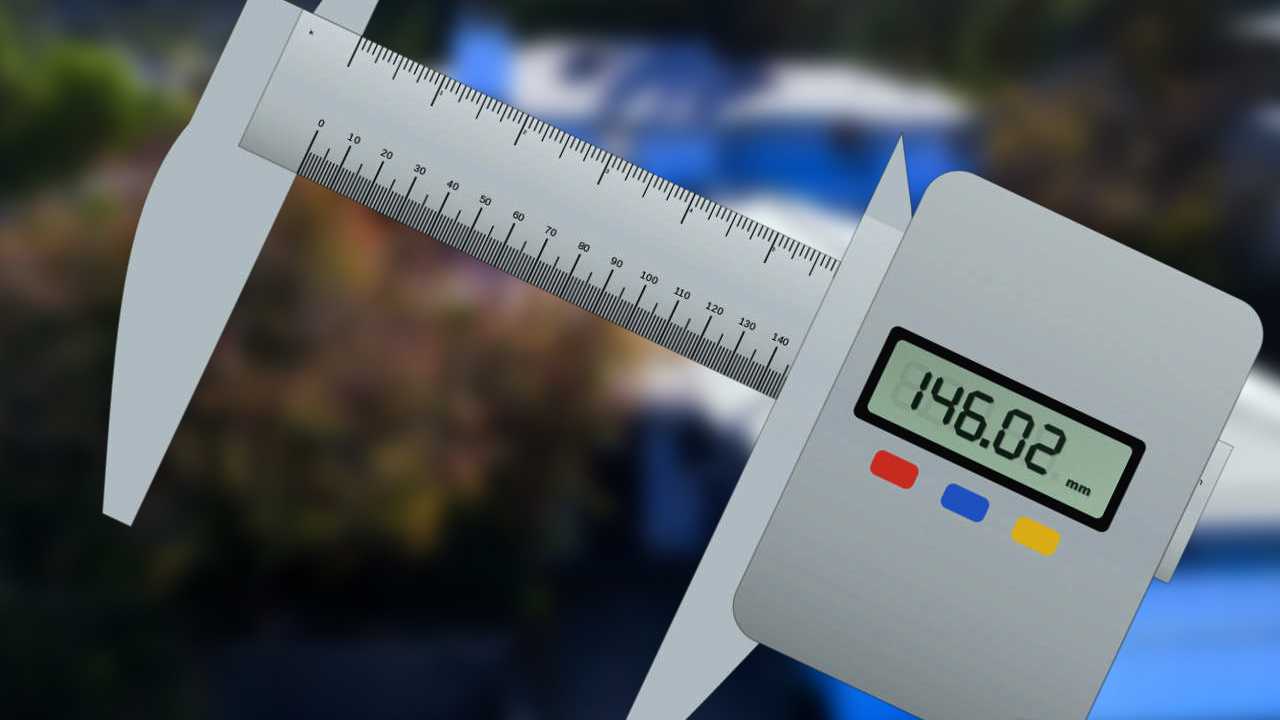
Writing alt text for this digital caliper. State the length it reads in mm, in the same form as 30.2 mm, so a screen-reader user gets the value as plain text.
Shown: 146.02 mm
